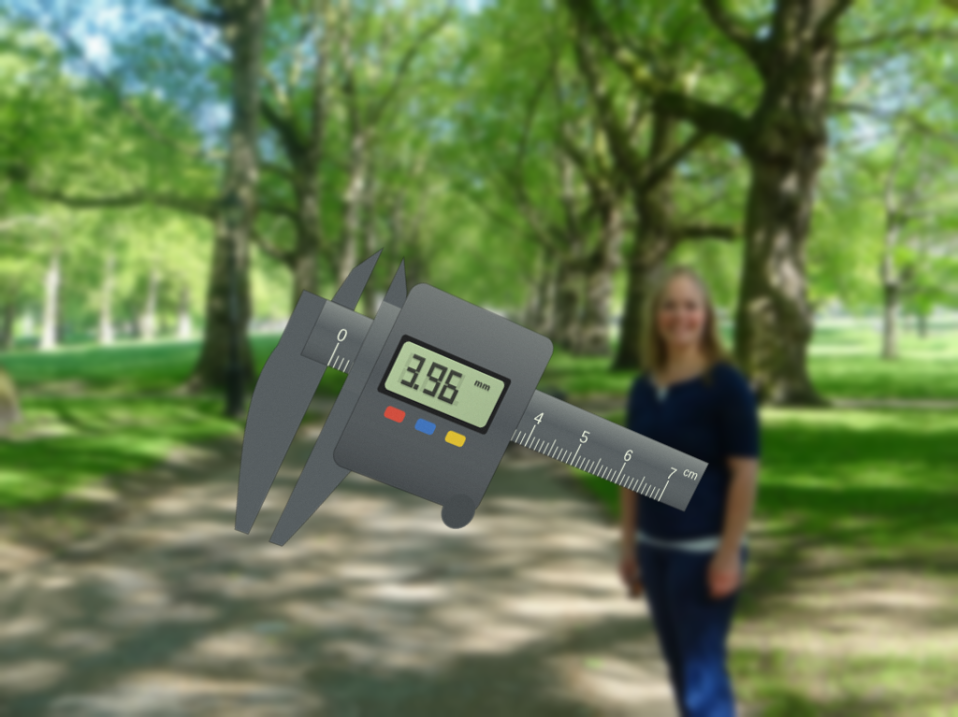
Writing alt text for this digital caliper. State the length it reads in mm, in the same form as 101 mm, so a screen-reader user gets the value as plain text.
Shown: 3.96 mm
